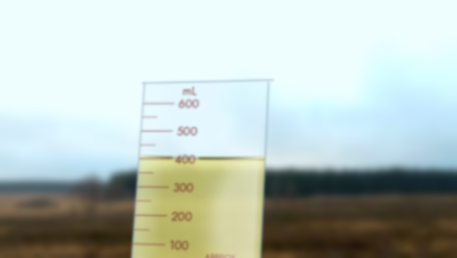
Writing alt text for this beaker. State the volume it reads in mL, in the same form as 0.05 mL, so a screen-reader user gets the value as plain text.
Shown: 400 mL
